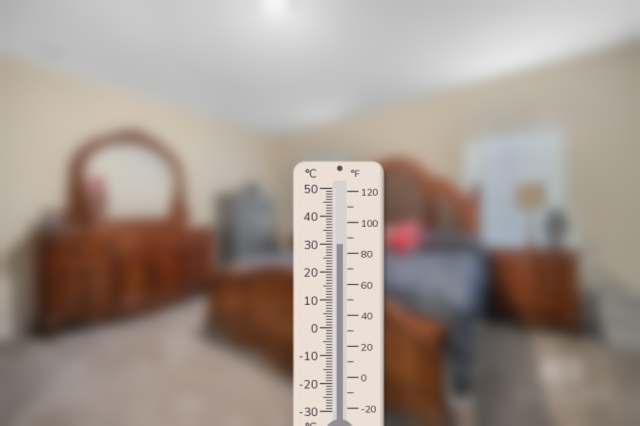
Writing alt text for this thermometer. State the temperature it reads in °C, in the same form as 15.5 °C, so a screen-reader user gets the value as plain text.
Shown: 30 °C
